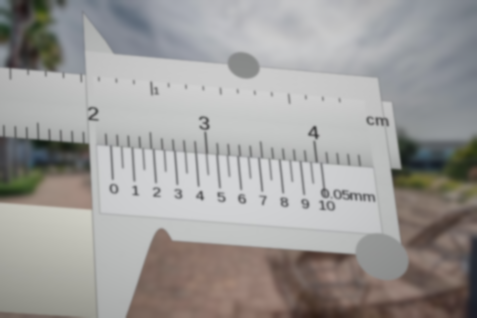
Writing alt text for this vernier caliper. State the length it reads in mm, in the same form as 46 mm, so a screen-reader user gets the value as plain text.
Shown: 21.4 mm
